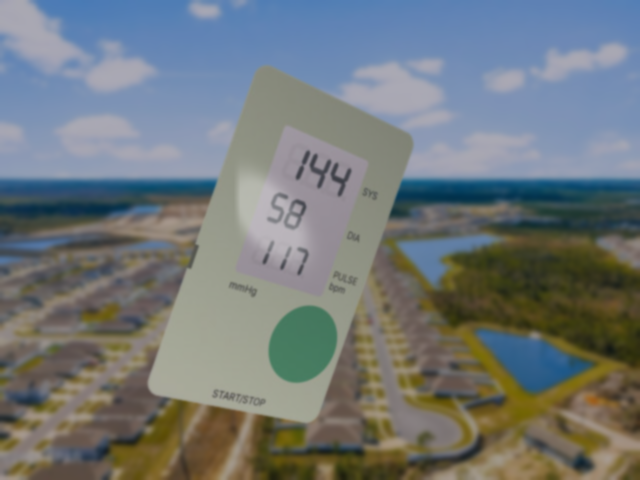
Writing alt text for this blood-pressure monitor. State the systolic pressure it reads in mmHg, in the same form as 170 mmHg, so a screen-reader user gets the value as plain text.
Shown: 144 mmHg
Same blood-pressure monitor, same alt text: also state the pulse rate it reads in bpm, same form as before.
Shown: 117 bpm
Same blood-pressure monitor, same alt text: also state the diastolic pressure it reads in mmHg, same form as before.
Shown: 58 mmHg
